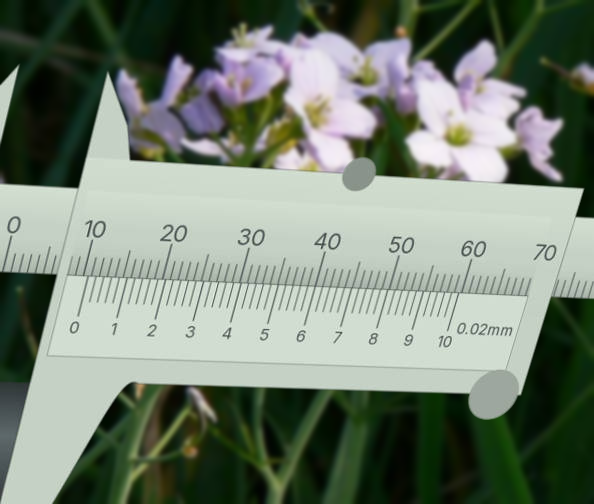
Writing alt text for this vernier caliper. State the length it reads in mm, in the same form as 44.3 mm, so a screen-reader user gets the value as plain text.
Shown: 10.6 mm
